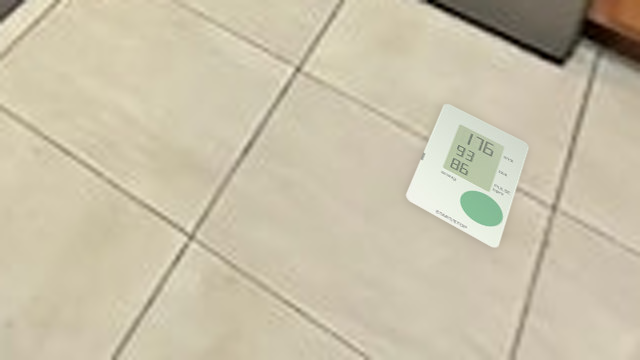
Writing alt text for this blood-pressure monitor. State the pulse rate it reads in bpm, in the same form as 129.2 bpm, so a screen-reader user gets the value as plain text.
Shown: 86 bpm
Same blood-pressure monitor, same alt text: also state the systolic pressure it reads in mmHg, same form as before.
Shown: 176 mmHg
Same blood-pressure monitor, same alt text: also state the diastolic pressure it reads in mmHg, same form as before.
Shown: 93 mmHg
